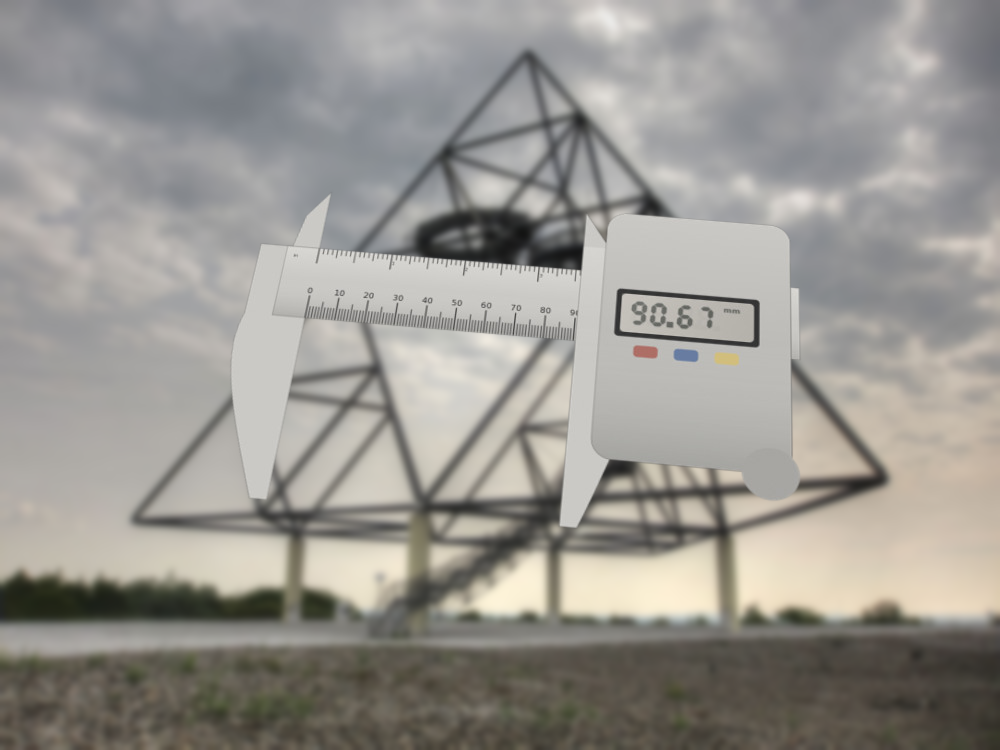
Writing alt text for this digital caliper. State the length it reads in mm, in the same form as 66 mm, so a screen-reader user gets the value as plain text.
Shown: 90.67 mm
